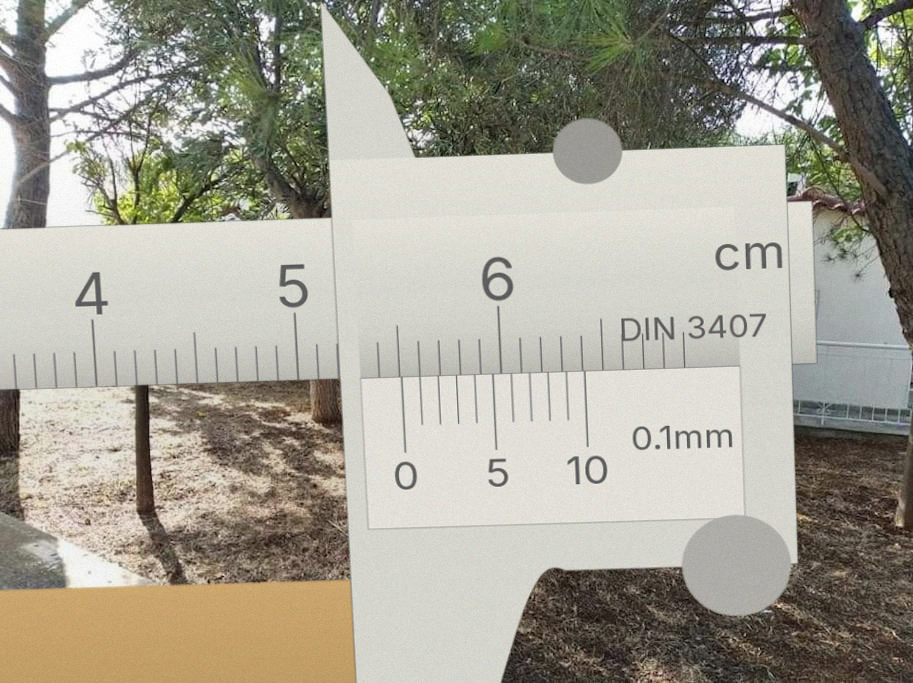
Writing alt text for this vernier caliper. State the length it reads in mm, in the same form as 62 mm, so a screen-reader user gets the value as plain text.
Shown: 55.1 mm
